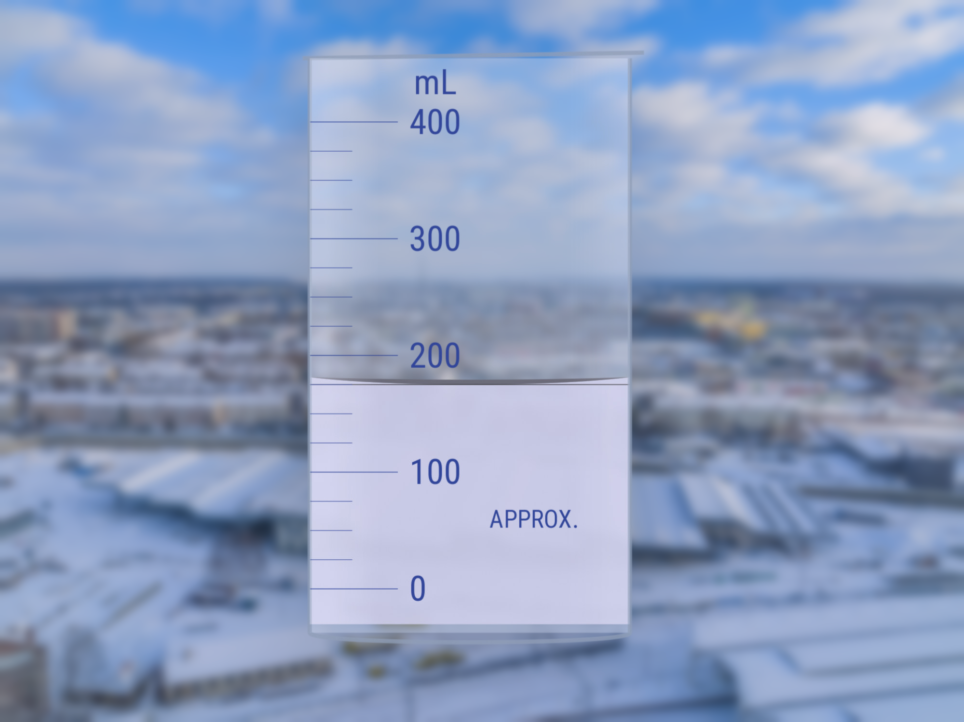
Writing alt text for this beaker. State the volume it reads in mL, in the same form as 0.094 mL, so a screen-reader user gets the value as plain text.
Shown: 175 mL
